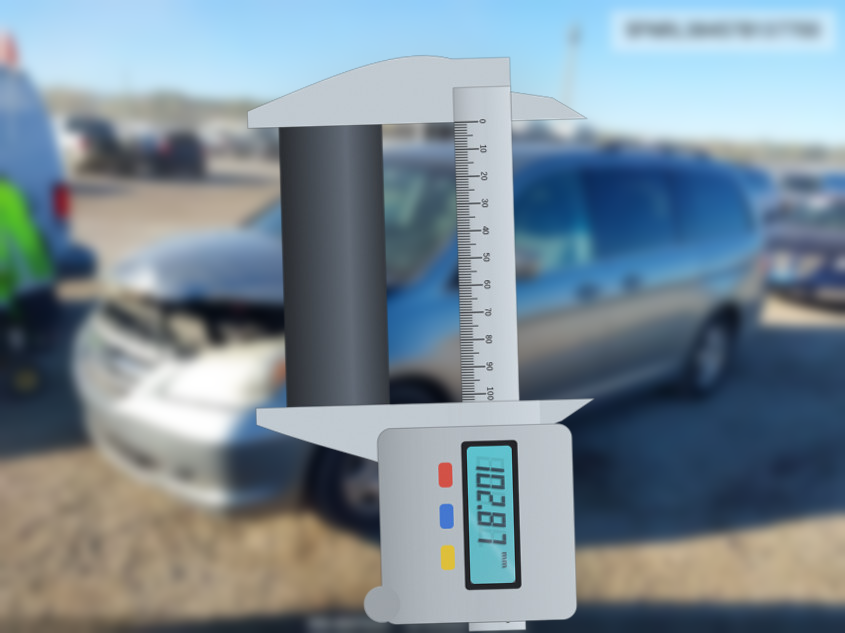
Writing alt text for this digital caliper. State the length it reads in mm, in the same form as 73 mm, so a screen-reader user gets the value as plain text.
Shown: 102.87 mm
